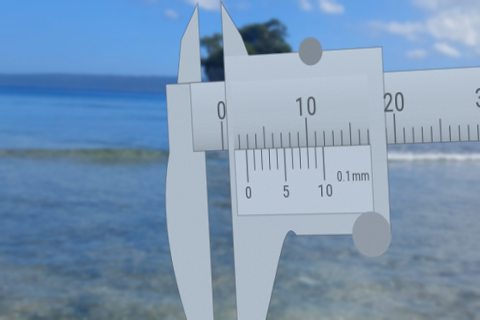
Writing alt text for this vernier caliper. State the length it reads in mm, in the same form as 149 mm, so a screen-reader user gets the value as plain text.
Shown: 2.8 mm
